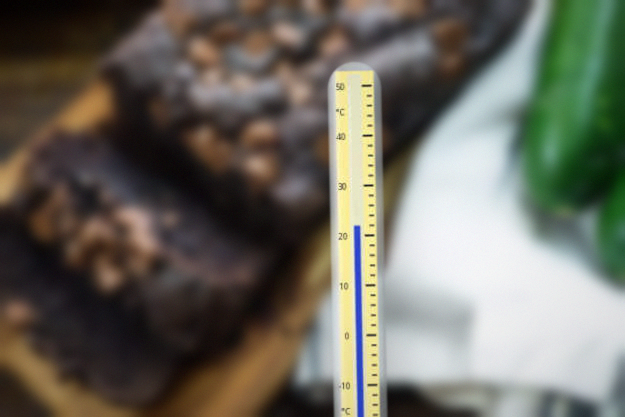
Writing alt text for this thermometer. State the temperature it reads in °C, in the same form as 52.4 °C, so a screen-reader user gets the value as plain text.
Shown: 22 °C
